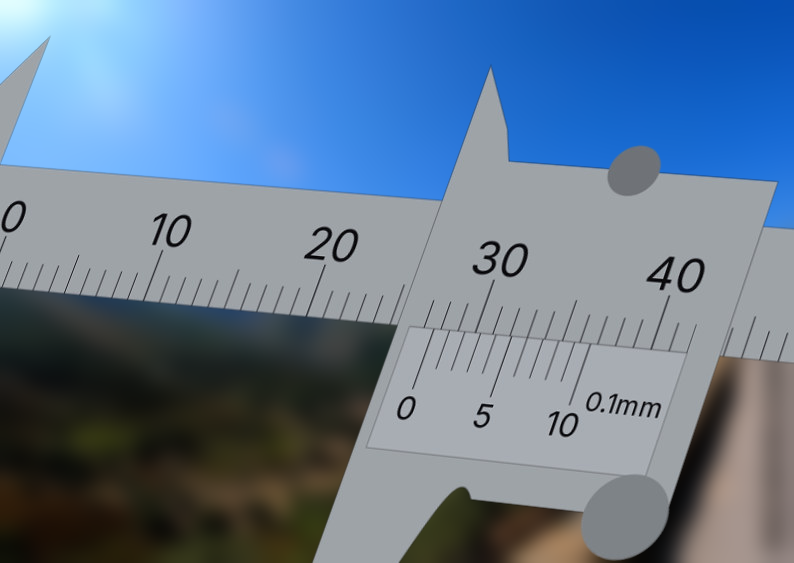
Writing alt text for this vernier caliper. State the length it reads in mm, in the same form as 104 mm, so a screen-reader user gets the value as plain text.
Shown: 27.6 mm
